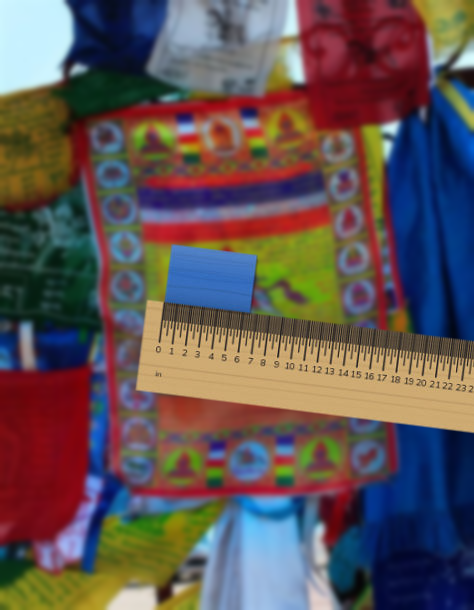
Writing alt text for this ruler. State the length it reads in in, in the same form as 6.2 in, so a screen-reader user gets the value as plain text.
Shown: 6.5 in
